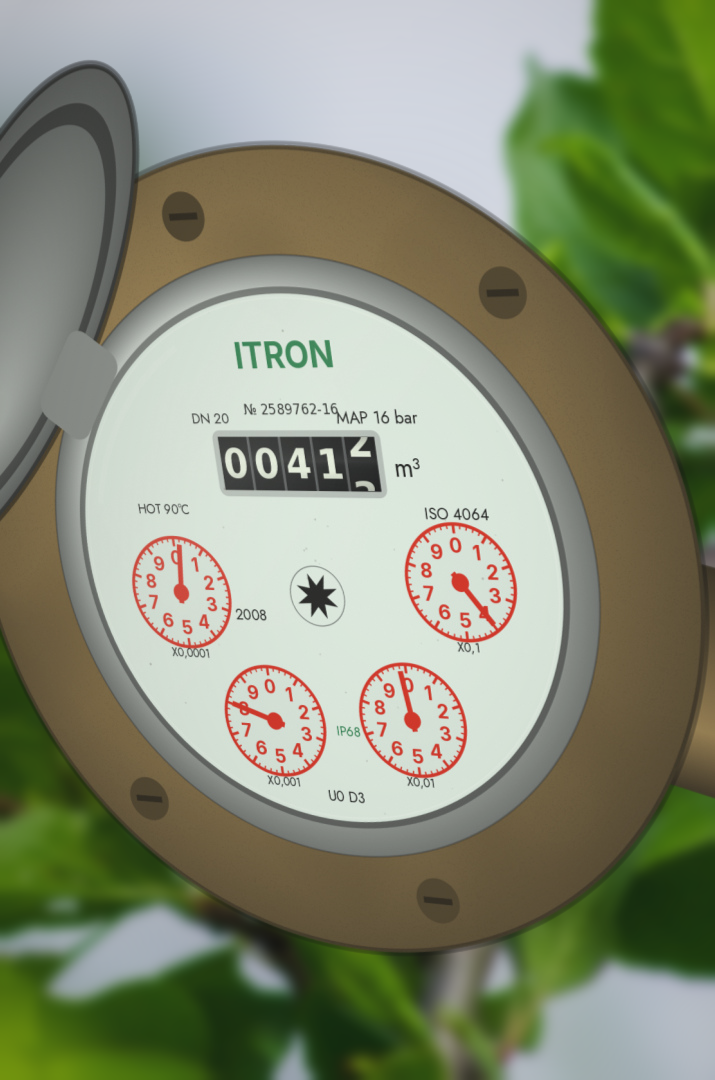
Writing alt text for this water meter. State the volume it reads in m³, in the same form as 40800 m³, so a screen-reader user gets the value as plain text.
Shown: 412.3980 m³
